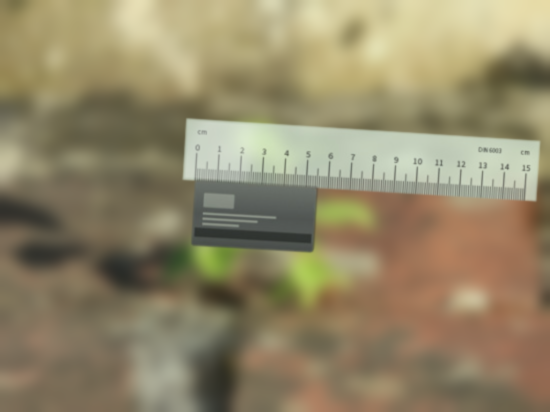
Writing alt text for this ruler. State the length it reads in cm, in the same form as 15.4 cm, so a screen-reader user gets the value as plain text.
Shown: 5.5 cm
